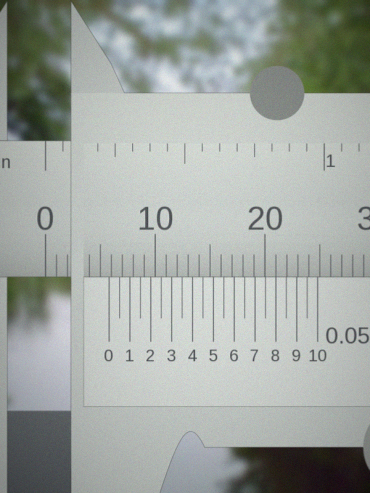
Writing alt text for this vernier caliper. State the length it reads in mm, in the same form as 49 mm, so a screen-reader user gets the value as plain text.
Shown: 5.8 mm
